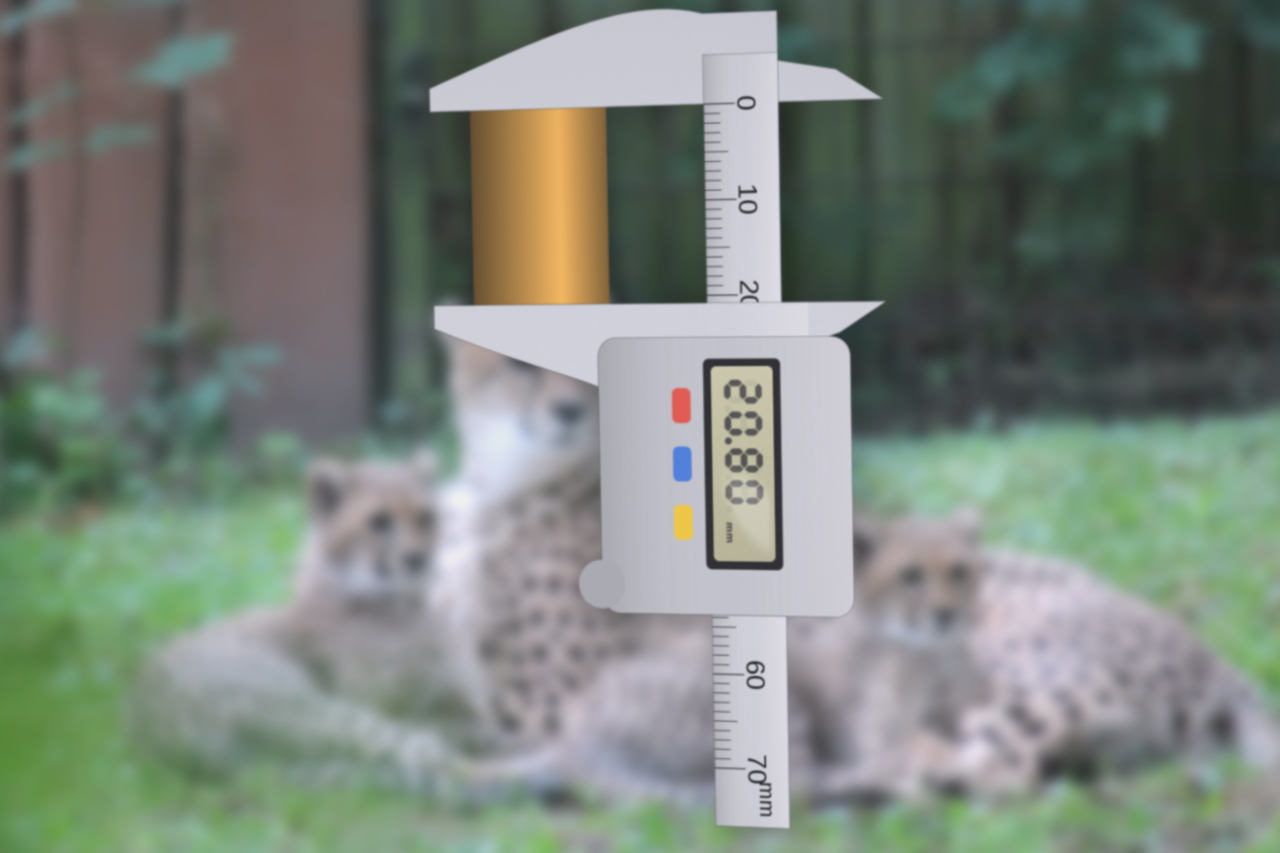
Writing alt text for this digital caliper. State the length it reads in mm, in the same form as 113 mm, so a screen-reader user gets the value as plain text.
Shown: 20.80 mm
